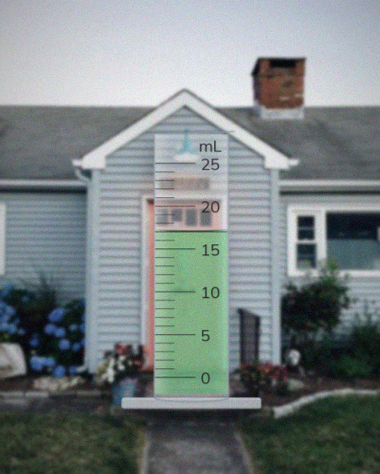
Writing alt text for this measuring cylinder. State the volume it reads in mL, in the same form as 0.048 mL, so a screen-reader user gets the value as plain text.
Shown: 17 mL
